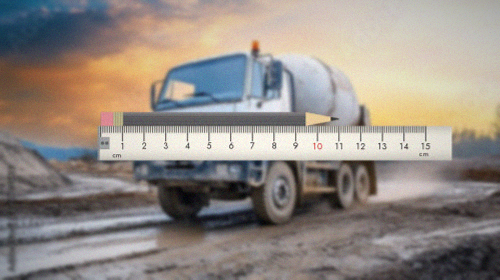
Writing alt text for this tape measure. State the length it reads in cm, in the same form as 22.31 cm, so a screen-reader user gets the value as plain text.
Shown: 11 cm
